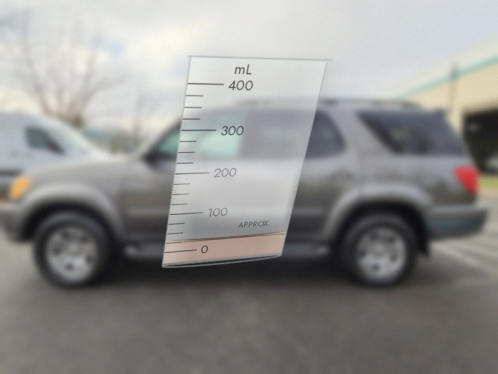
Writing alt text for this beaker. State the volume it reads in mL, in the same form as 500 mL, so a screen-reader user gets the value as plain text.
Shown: 25 mL
